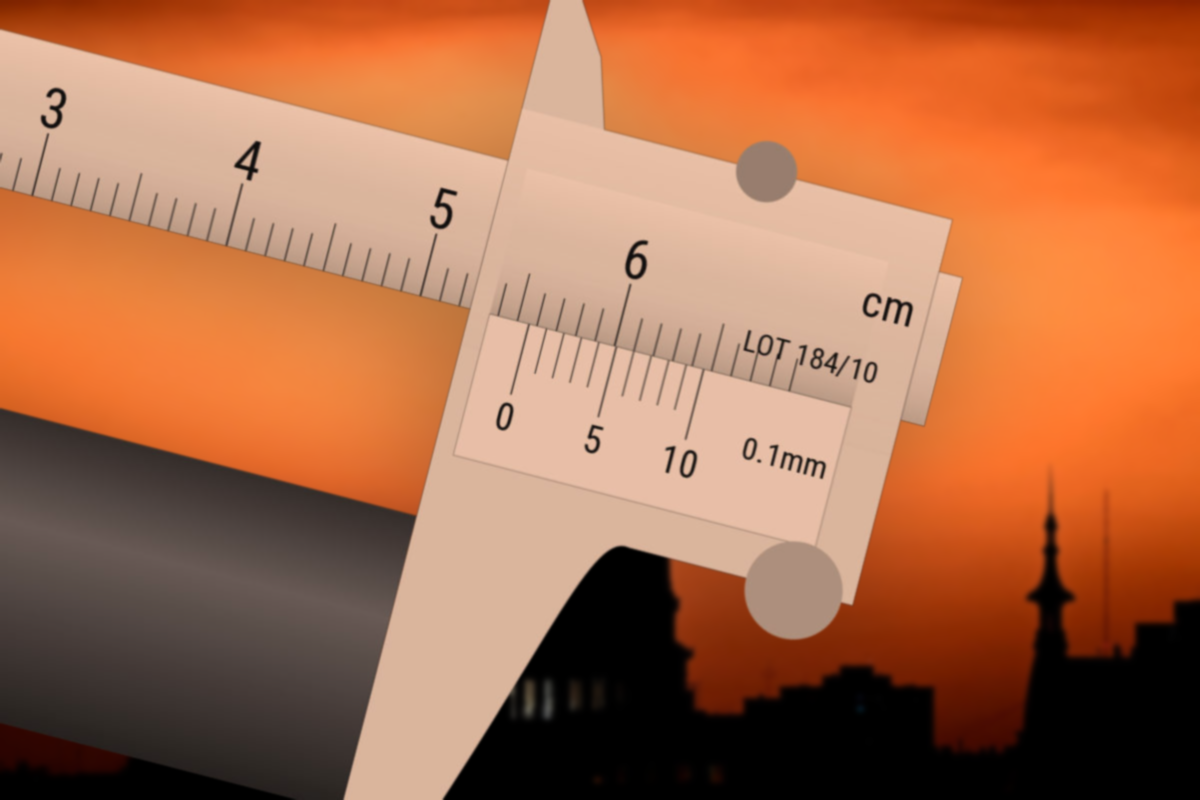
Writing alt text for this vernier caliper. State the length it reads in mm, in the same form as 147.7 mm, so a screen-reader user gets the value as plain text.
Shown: 55.6 mm
